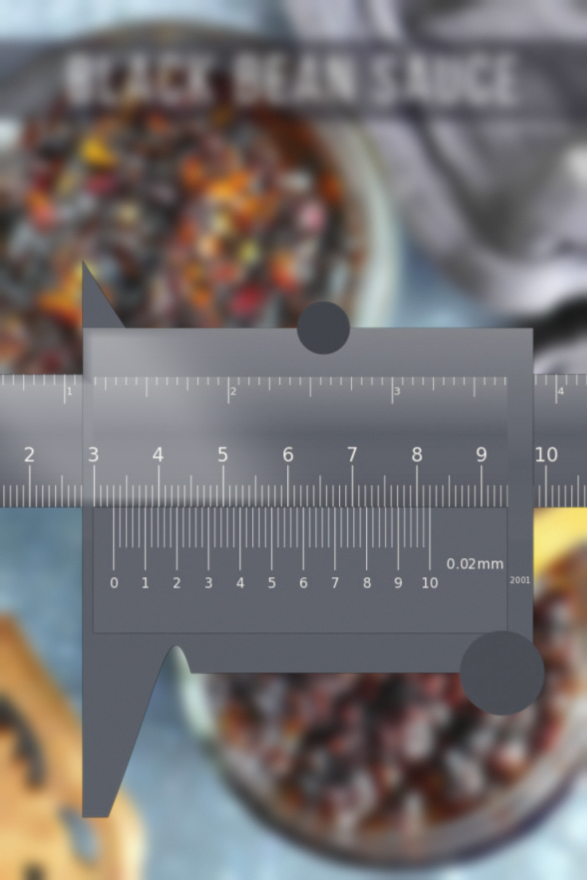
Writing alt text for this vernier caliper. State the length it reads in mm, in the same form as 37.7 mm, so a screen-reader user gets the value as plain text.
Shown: 33.0 mm
